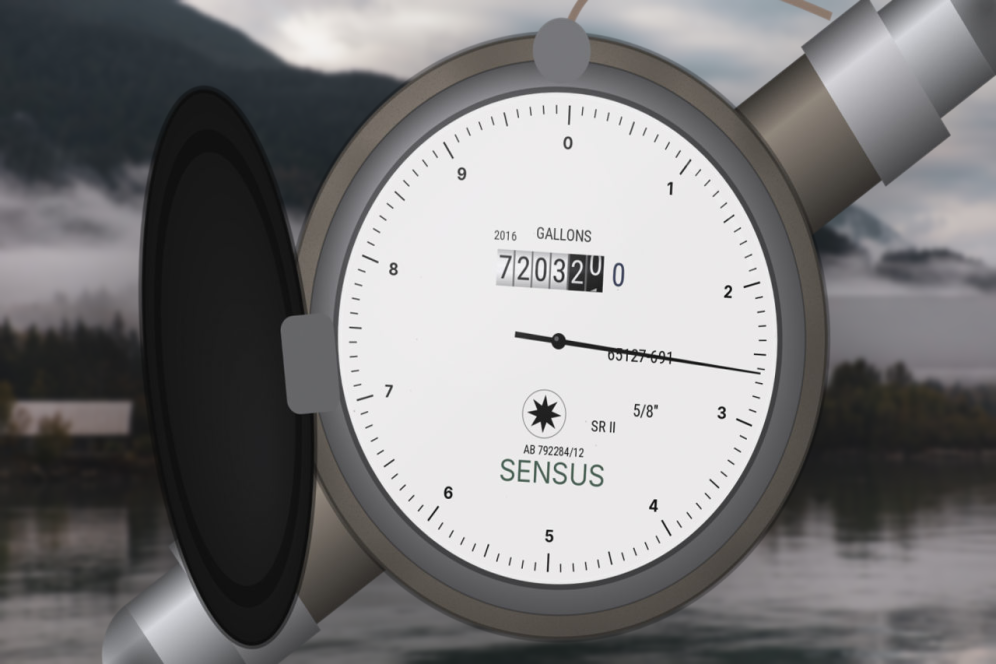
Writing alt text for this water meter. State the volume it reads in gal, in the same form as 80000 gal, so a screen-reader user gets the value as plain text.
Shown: 7203202.6 gal
